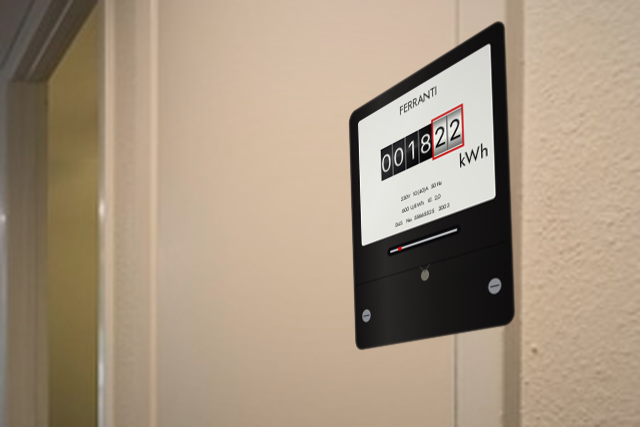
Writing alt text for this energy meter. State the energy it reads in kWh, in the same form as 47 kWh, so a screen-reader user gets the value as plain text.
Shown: 18.22 kWh
